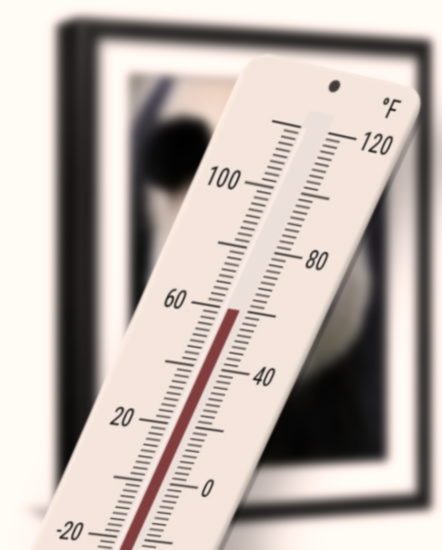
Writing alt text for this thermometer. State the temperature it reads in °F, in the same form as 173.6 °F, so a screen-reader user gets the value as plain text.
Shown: 60 °F
